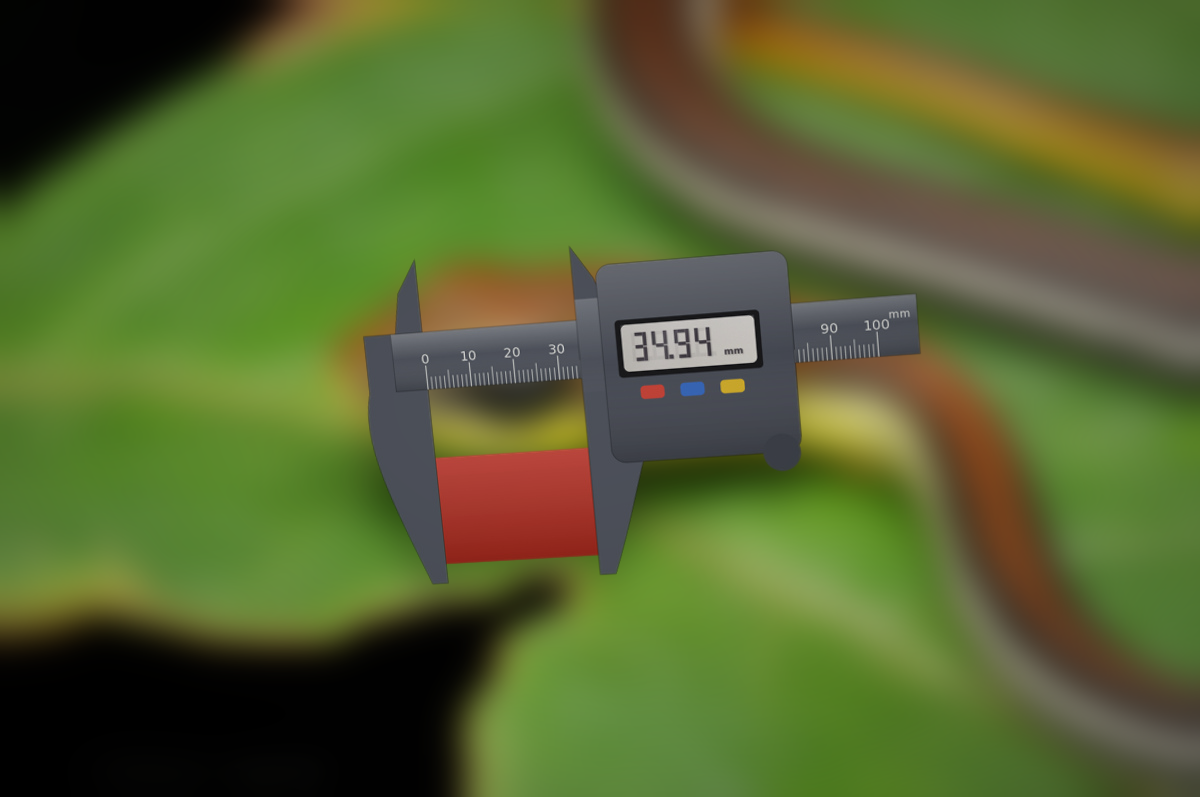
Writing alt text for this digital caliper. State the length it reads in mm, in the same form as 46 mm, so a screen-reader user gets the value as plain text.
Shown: 34.94 mm
